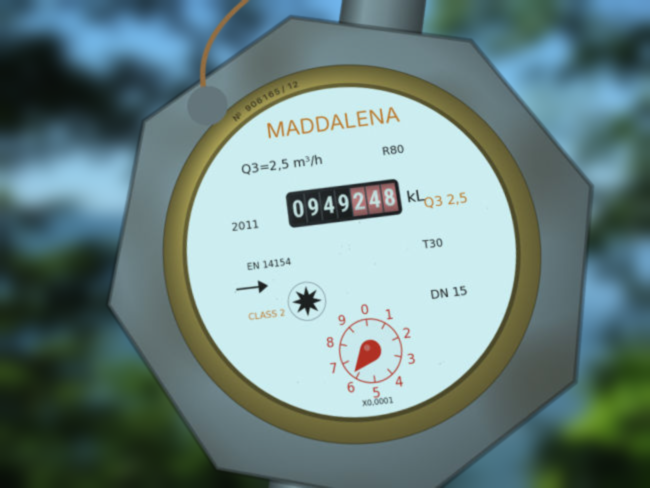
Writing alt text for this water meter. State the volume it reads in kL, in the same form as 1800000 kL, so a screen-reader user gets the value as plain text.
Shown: 949.2486 kL
